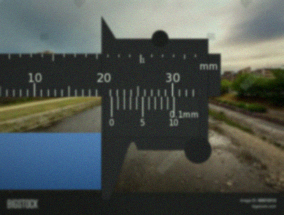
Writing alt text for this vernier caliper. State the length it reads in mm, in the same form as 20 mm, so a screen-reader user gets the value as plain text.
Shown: 21.2 mm
